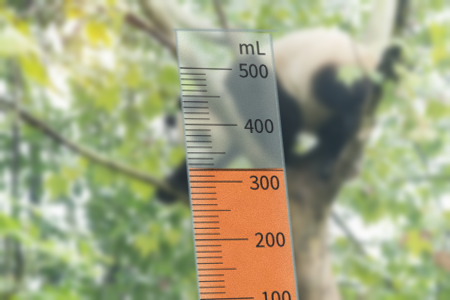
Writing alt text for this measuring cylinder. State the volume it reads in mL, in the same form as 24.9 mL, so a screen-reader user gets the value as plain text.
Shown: 320 mL
